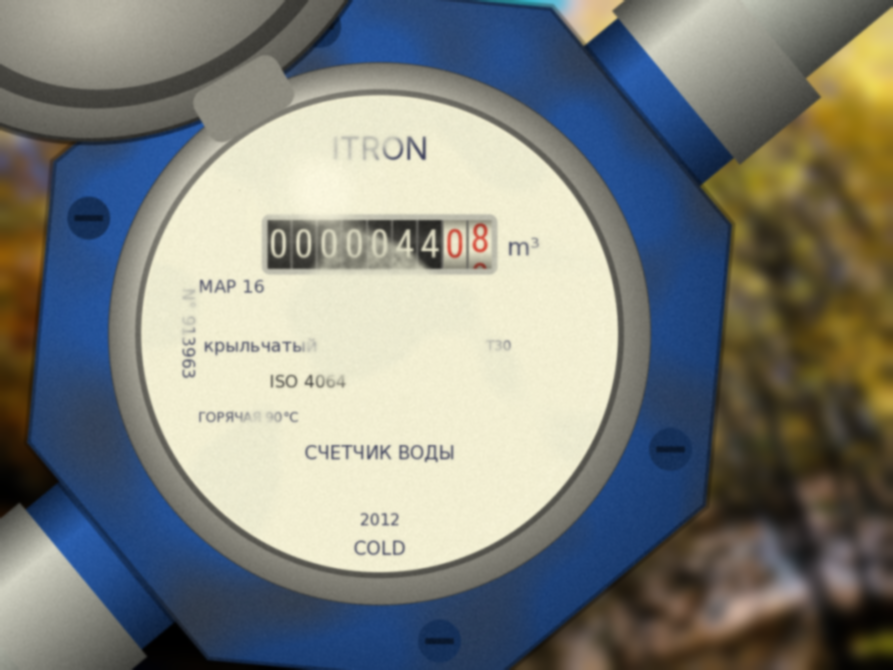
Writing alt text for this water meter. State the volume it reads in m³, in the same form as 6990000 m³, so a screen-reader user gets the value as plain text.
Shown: 44.08 m³
